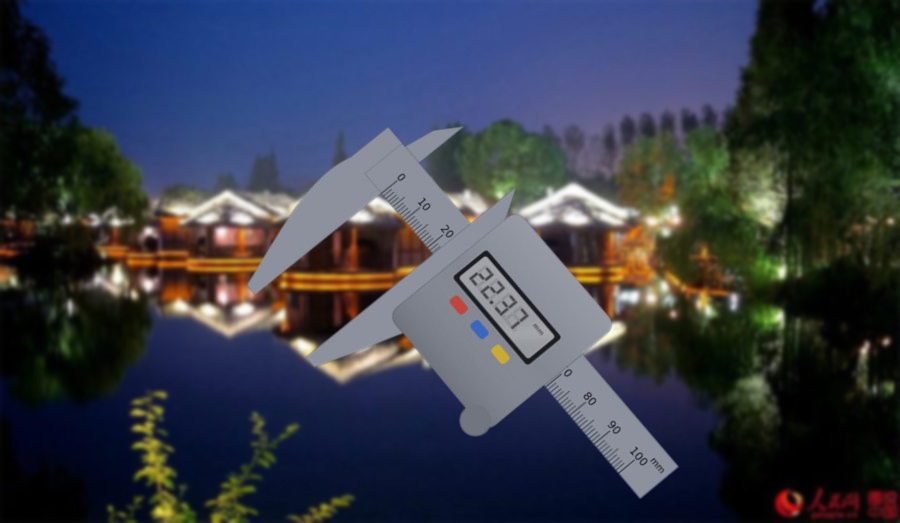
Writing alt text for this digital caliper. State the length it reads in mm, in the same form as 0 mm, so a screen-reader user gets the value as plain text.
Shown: 22.37 mm
